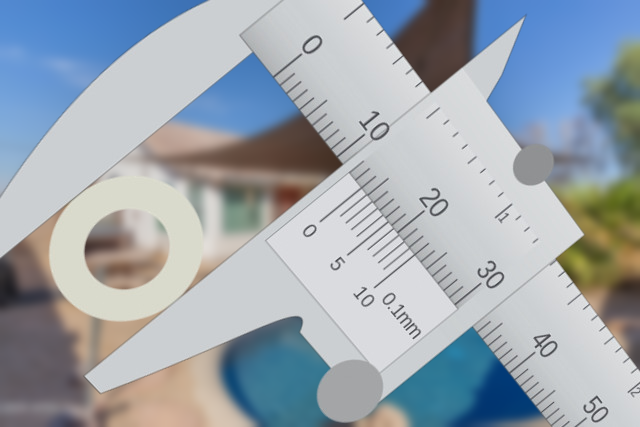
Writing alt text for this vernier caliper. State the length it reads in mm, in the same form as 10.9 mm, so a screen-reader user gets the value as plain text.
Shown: 14.0 mm
